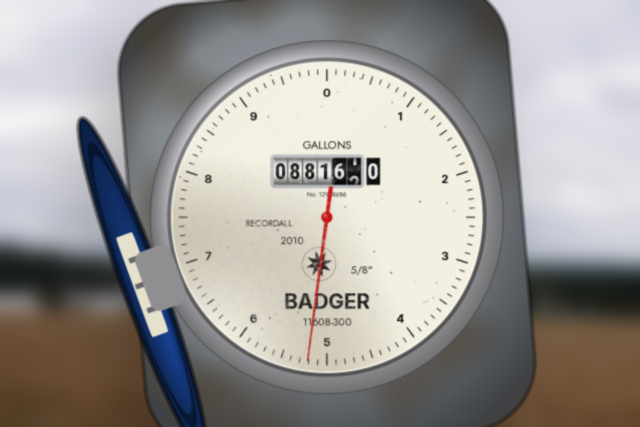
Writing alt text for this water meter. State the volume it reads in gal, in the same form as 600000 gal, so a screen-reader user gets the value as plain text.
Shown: 881615.2 gal
